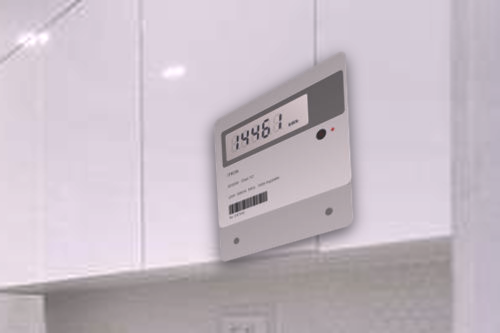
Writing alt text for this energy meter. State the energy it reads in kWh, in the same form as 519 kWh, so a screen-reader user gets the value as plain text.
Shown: 14461 kWh
